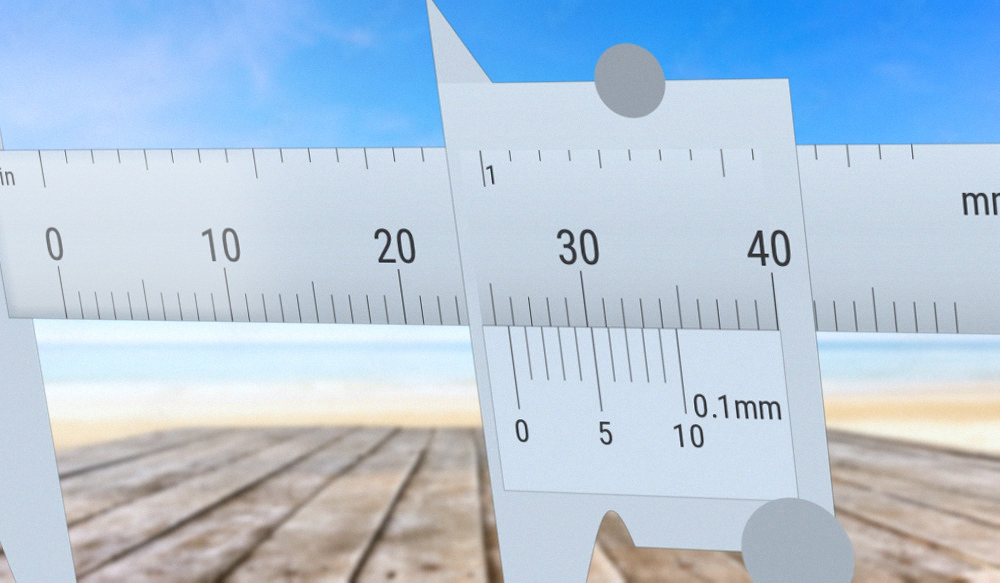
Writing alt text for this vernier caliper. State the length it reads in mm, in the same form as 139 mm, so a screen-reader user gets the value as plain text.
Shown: 25.7 mm
